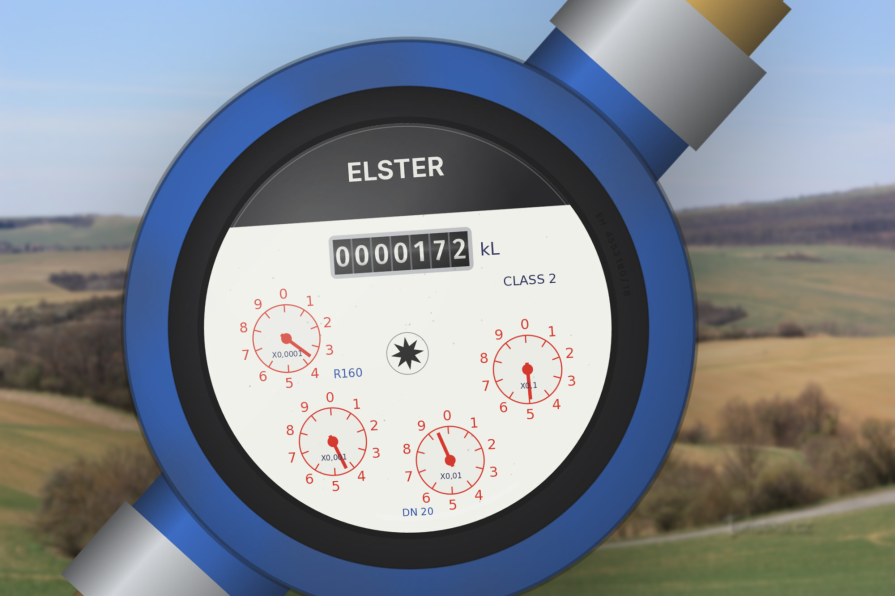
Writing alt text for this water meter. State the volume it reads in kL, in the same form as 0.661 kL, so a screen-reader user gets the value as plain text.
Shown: 172.4943 kL
